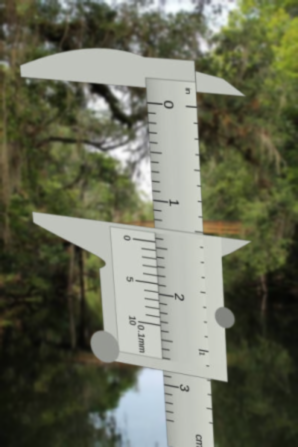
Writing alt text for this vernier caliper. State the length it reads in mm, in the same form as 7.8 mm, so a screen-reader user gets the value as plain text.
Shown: 14.4 mm
